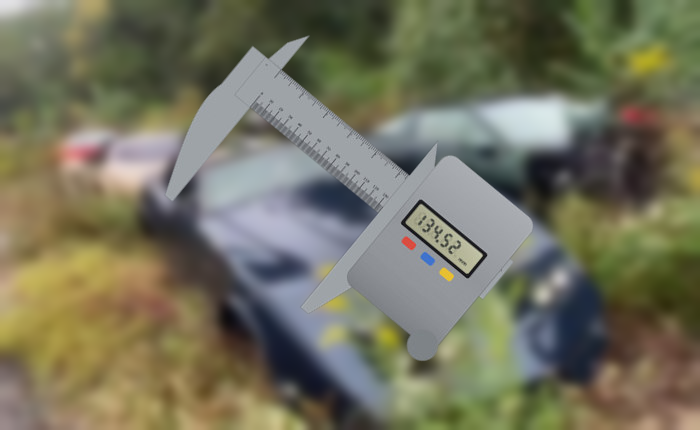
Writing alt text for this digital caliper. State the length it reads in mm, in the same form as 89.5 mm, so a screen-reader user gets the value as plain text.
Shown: 134.52 mm
